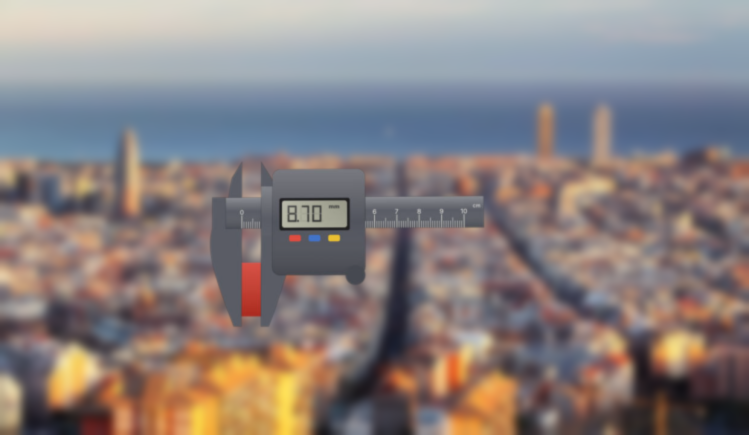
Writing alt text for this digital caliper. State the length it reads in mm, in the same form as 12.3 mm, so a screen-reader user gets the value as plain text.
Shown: 8.70 mm
